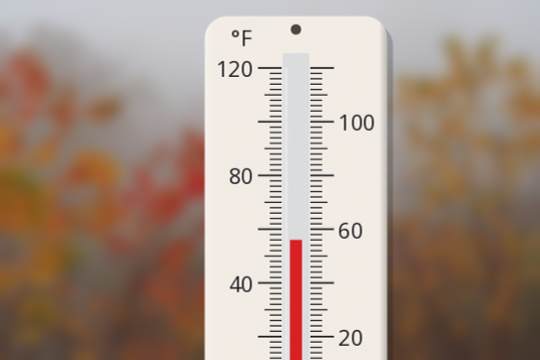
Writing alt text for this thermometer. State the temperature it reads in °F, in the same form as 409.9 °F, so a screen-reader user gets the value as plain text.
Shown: 56 °F
